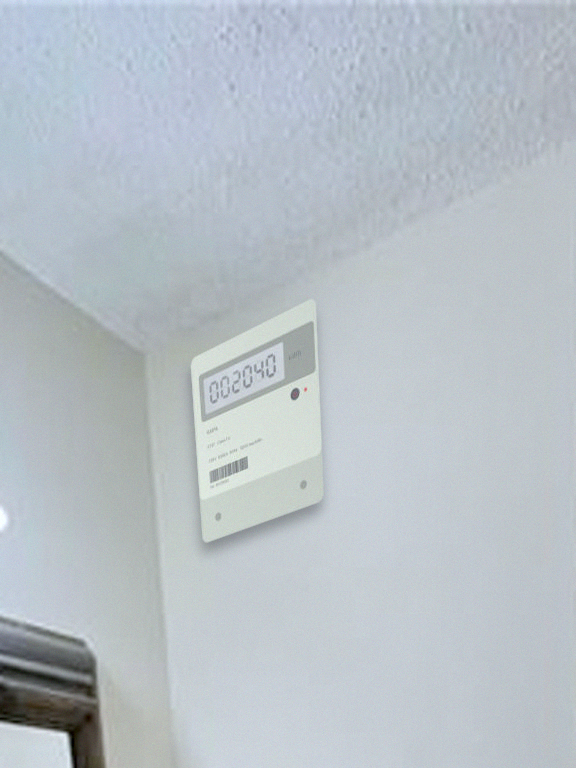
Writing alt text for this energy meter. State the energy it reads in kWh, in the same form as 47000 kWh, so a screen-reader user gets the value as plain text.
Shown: 2040 kWh
